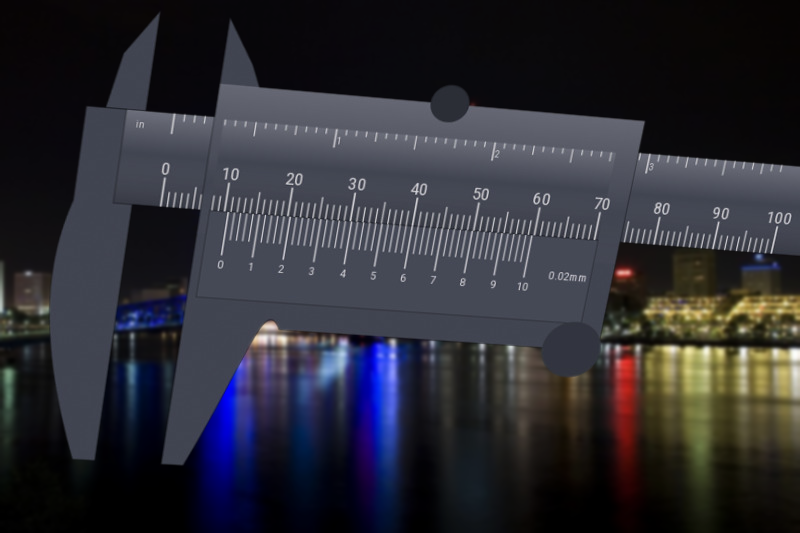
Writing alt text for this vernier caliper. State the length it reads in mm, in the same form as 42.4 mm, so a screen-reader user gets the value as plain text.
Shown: 10.6 mm
